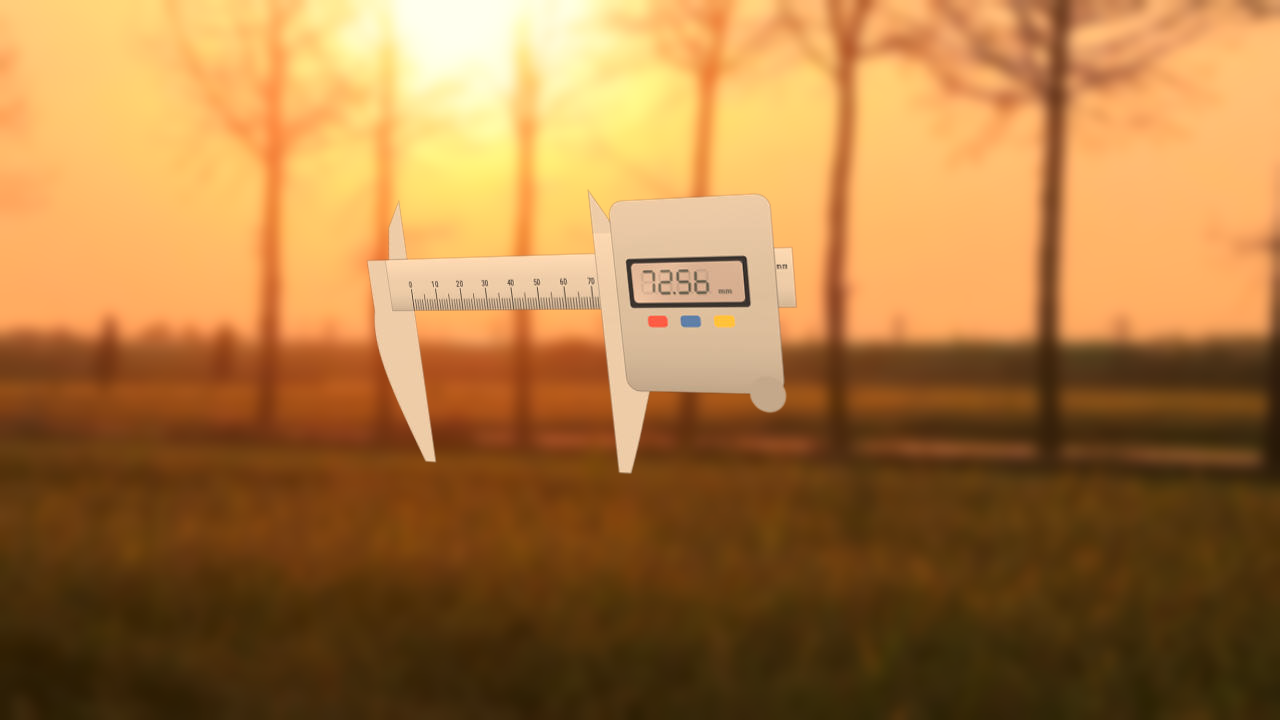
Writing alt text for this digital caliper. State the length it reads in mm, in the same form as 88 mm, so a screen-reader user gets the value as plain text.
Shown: 72.56 mm
